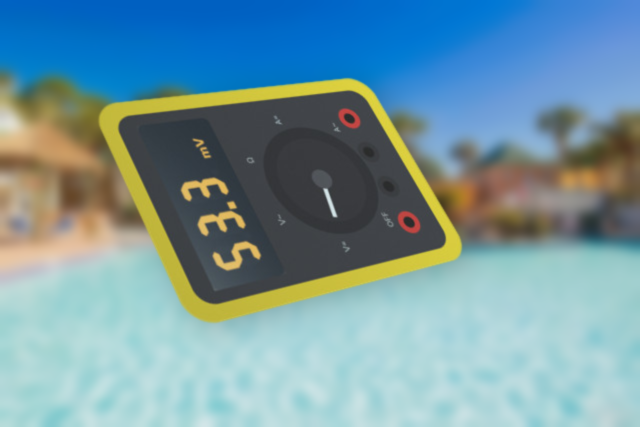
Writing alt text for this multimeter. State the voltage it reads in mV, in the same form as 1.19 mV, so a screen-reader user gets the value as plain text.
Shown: 53.3 mV
